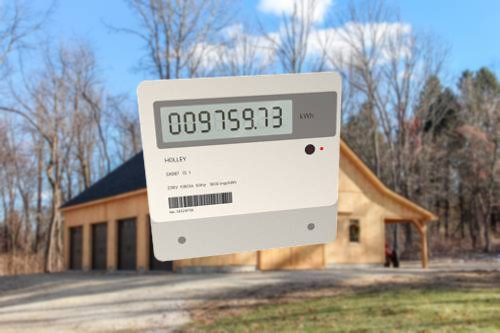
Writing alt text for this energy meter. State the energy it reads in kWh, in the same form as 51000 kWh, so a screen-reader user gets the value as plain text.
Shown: 9759.73 kWh
